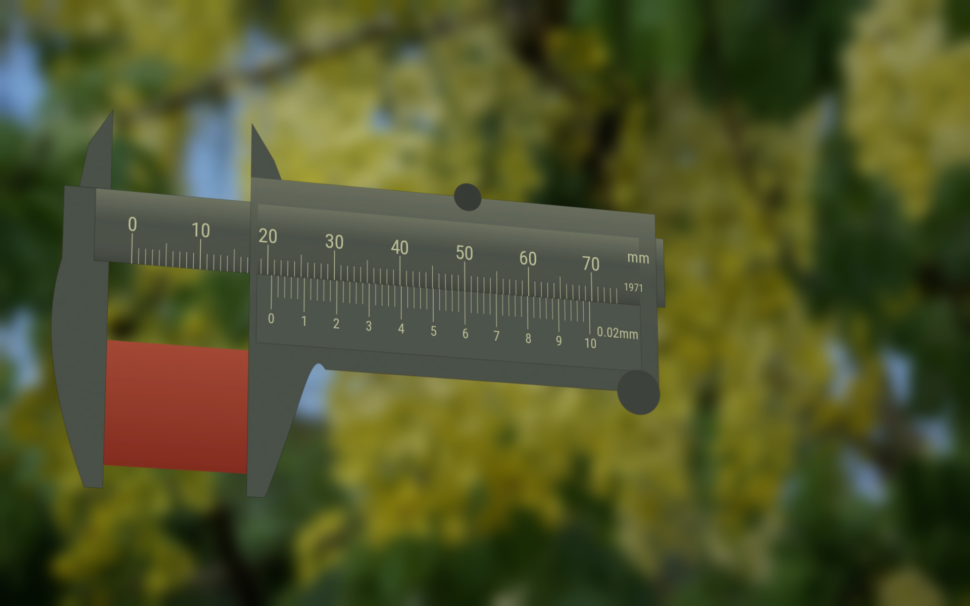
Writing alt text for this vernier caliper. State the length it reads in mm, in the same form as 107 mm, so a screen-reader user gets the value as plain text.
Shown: 20.6 mm
